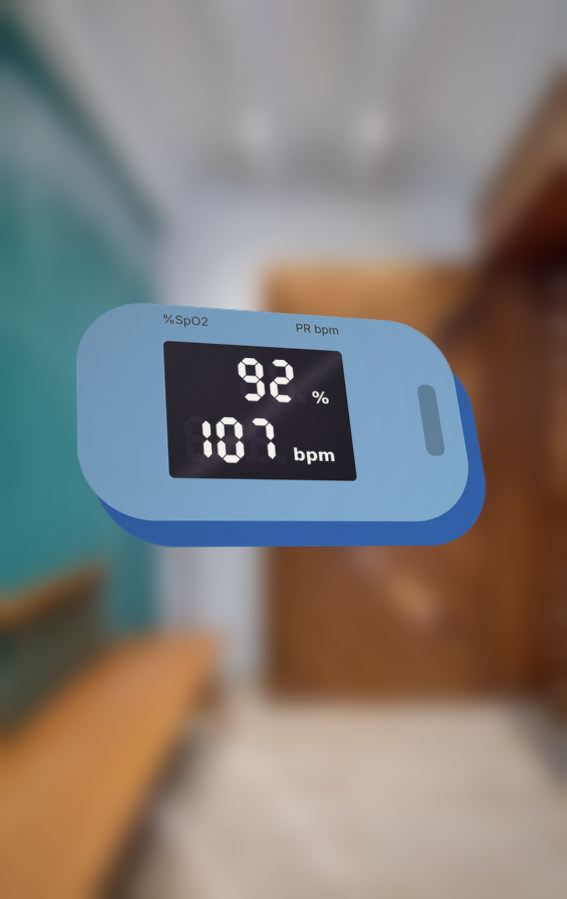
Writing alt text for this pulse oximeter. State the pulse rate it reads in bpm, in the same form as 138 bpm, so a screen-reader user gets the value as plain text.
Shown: 107 bpm
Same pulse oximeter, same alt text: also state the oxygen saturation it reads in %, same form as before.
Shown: 92 %
